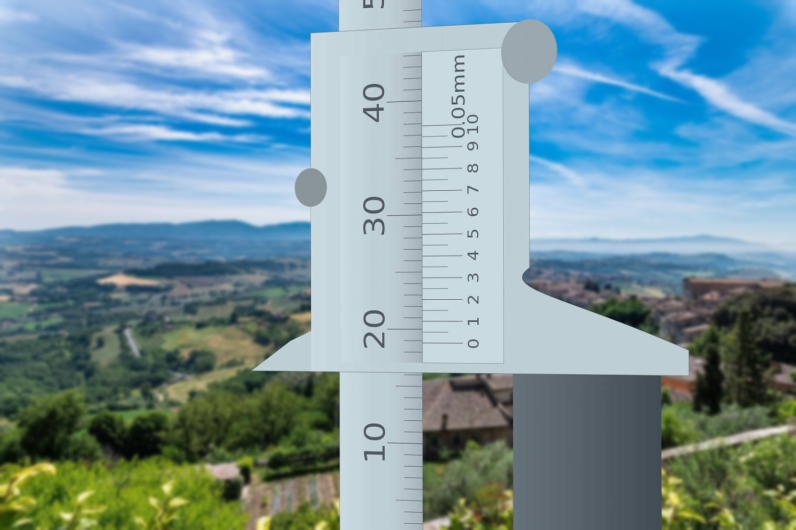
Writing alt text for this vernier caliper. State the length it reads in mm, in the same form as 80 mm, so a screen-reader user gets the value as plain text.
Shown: 18.8 mm
